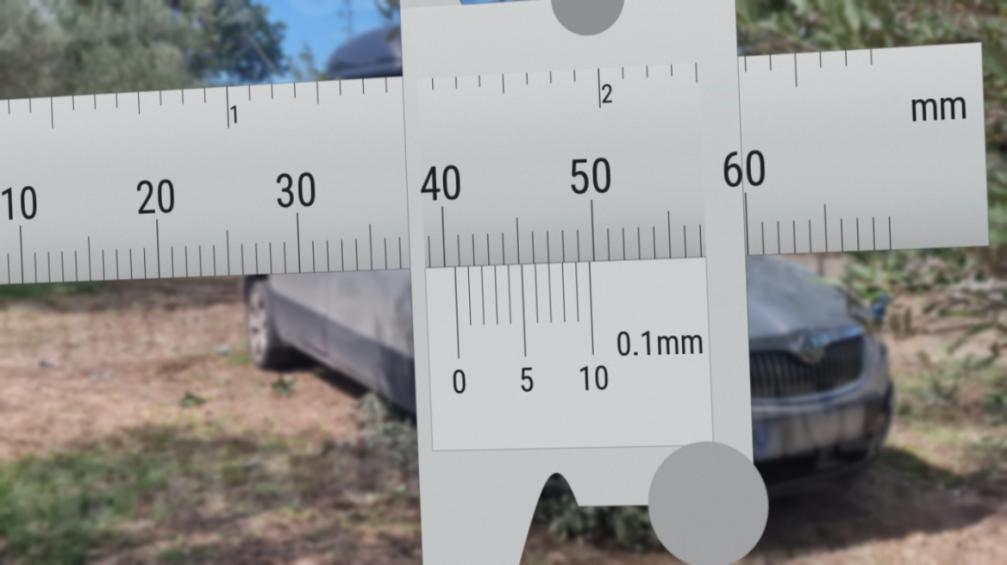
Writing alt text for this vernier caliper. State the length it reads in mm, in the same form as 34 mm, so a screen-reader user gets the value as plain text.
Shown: 40.7 mm
